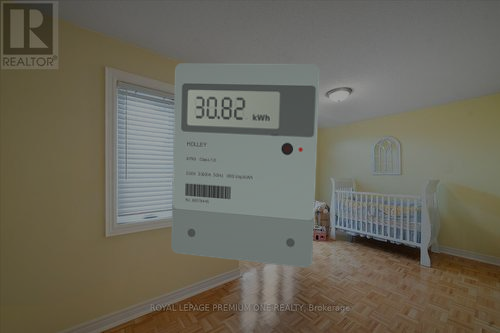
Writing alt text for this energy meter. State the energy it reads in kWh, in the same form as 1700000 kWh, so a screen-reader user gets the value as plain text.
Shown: 30.82 kWh
